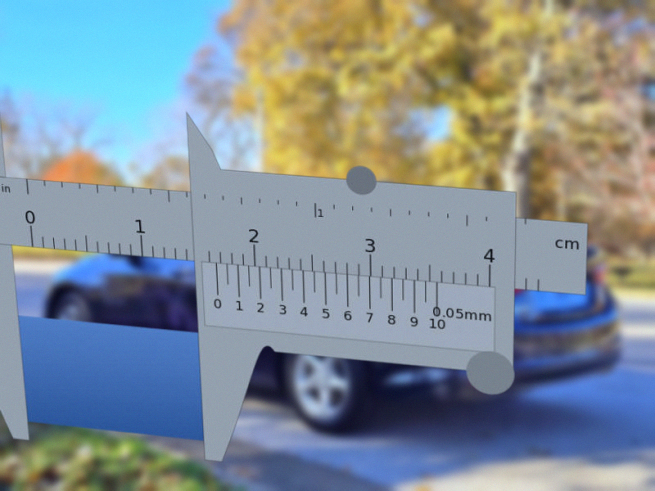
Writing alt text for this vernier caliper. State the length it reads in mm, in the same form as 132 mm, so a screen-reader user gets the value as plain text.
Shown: 16.6 mm
